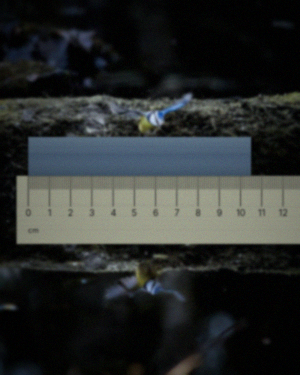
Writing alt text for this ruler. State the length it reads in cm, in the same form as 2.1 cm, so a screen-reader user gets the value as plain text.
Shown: 10.5 cm
